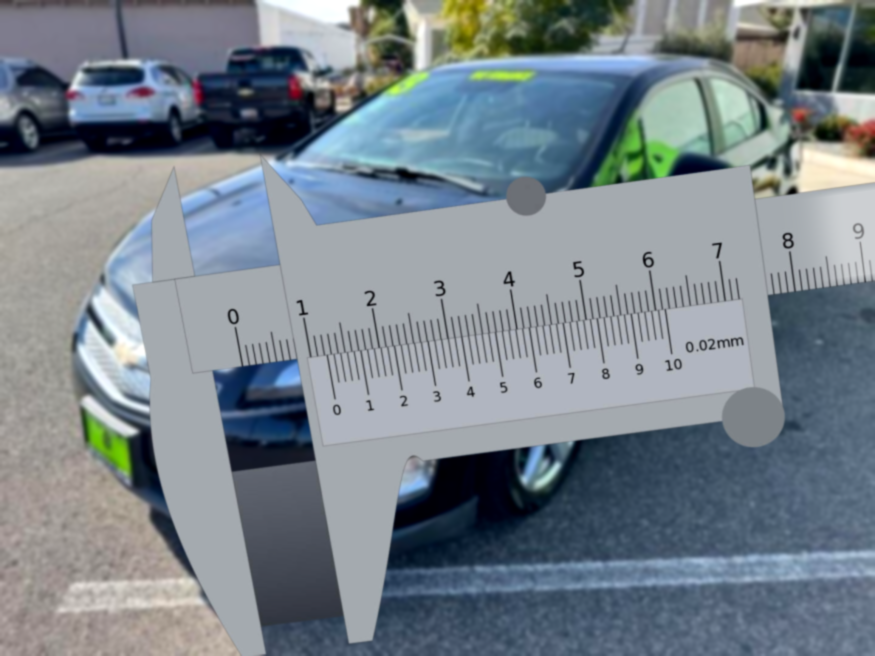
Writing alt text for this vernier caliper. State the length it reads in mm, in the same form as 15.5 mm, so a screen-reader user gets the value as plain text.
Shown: 12.4 mm
